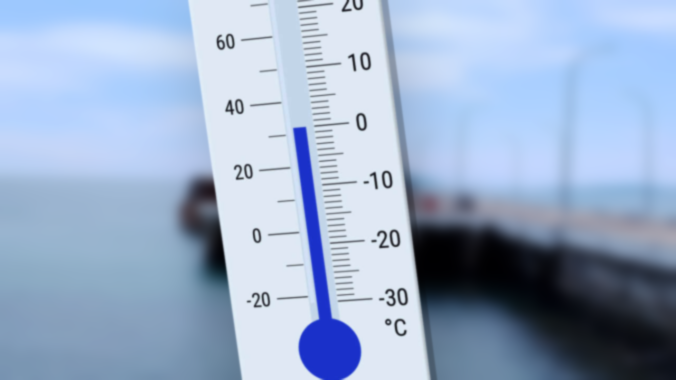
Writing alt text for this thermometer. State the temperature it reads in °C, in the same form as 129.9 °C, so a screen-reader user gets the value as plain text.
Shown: 0 °C
